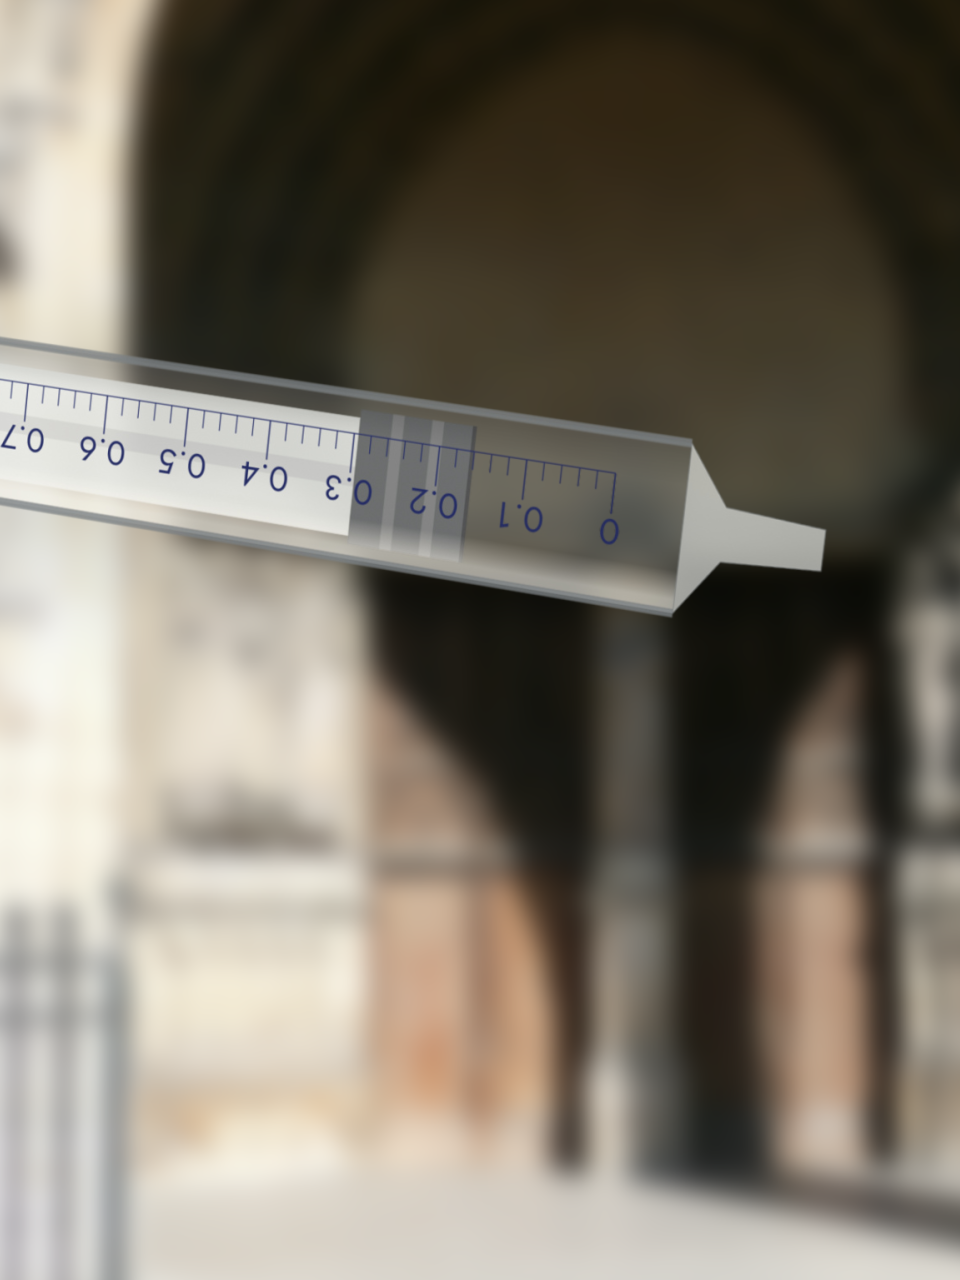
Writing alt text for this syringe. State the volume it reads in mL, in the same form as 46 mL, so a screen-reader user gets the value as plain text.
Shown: 0.16 mL
